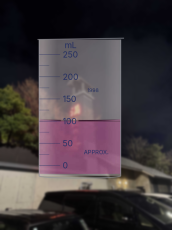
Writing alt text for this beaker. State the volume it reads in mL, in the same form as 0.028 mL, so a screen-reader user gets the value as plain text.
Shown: 100 mL
